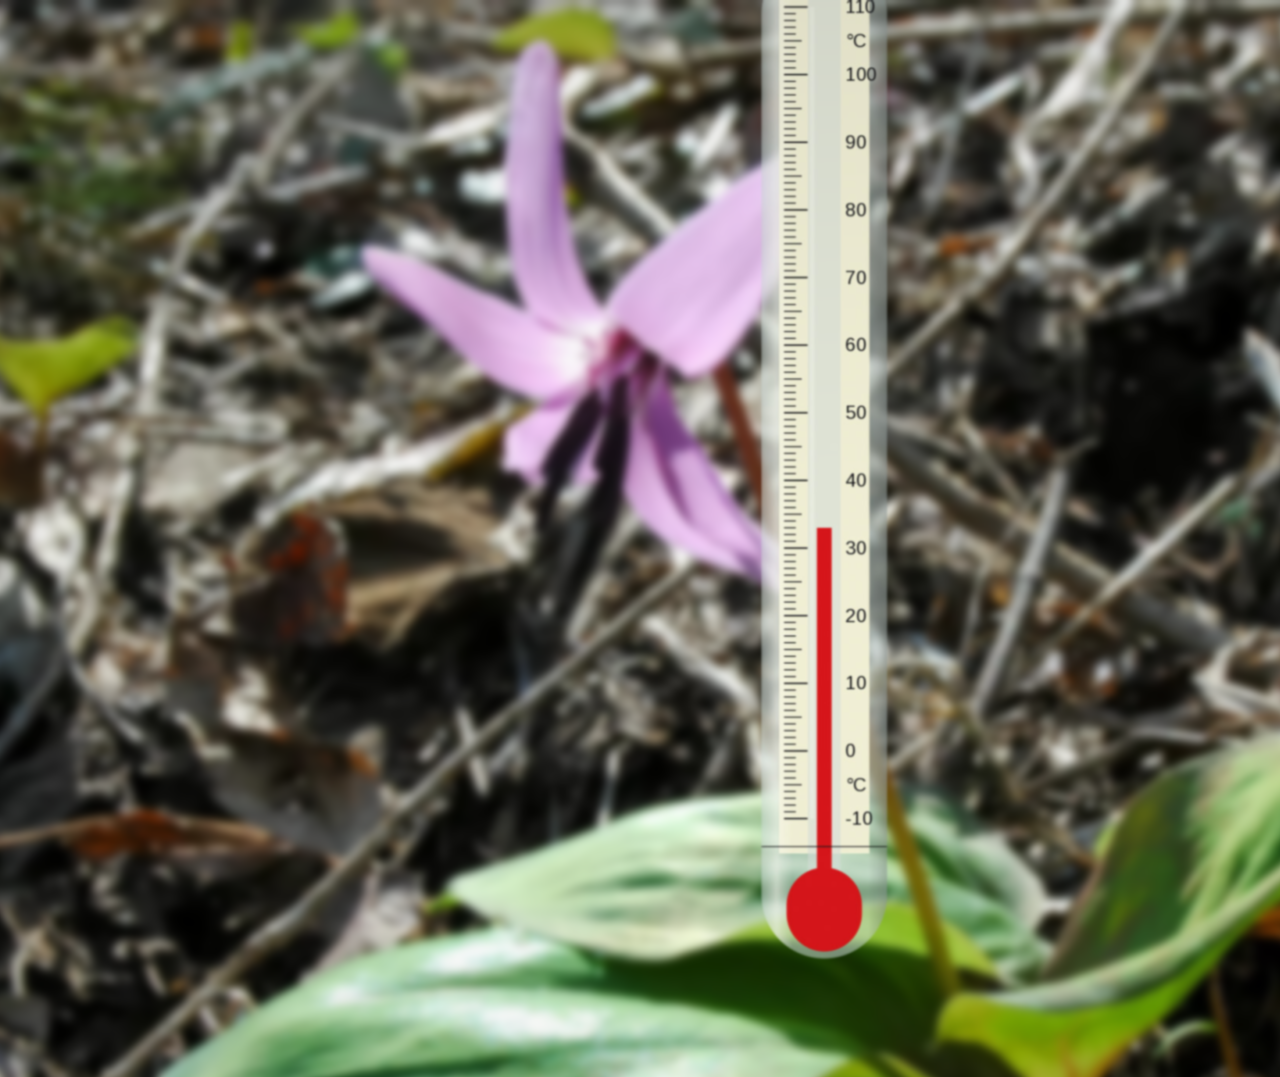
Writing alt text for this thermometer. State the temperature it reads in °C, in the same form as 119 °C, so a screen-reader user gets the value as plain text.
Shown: 33 °C
